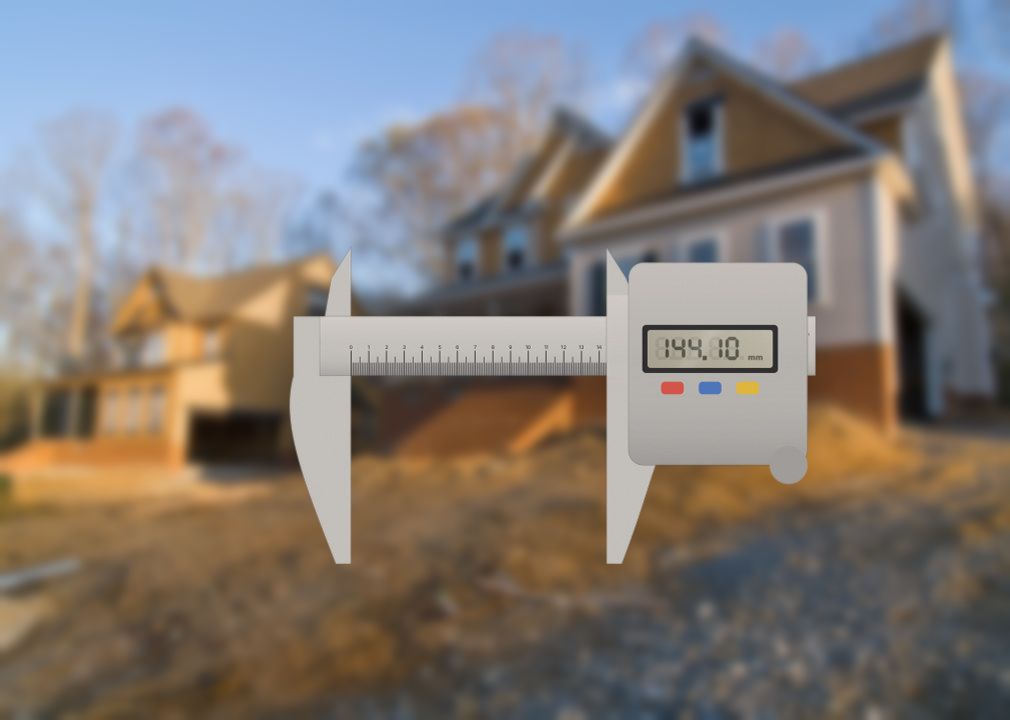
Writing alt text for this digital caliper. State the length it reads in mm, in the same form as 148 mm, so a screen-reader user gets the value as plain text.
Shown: 144.10 mm
